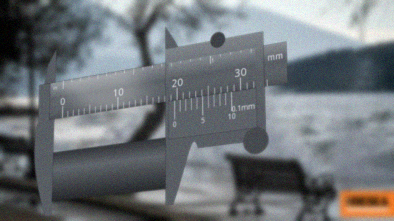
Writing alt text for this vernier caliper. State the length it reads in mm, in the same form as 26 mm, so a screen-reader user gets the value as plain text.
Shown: 19.6 mm
